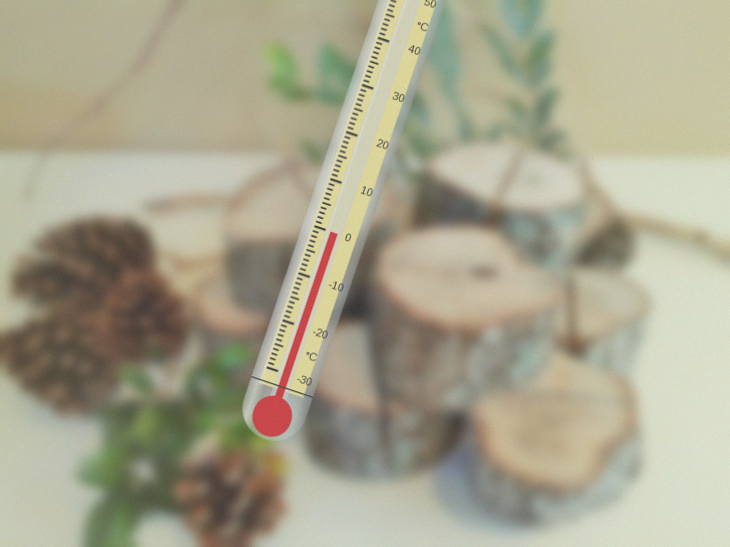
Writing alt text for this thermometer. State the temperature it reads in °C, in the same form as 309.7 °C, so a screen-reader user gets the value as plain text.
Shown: 0 °C
